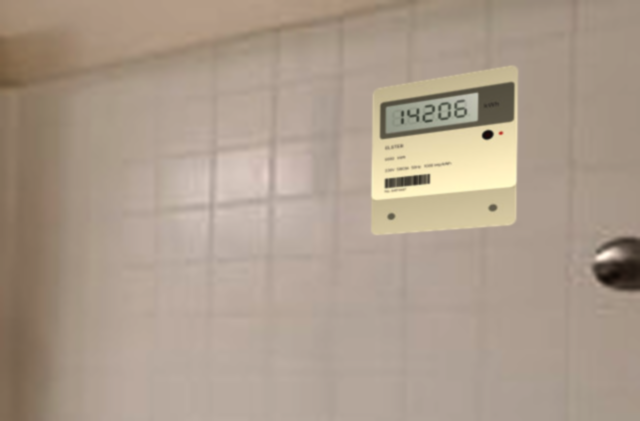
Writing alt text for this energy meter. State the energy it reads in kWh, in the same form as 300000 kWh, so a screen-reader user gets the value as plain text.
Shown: 14206 kWh
